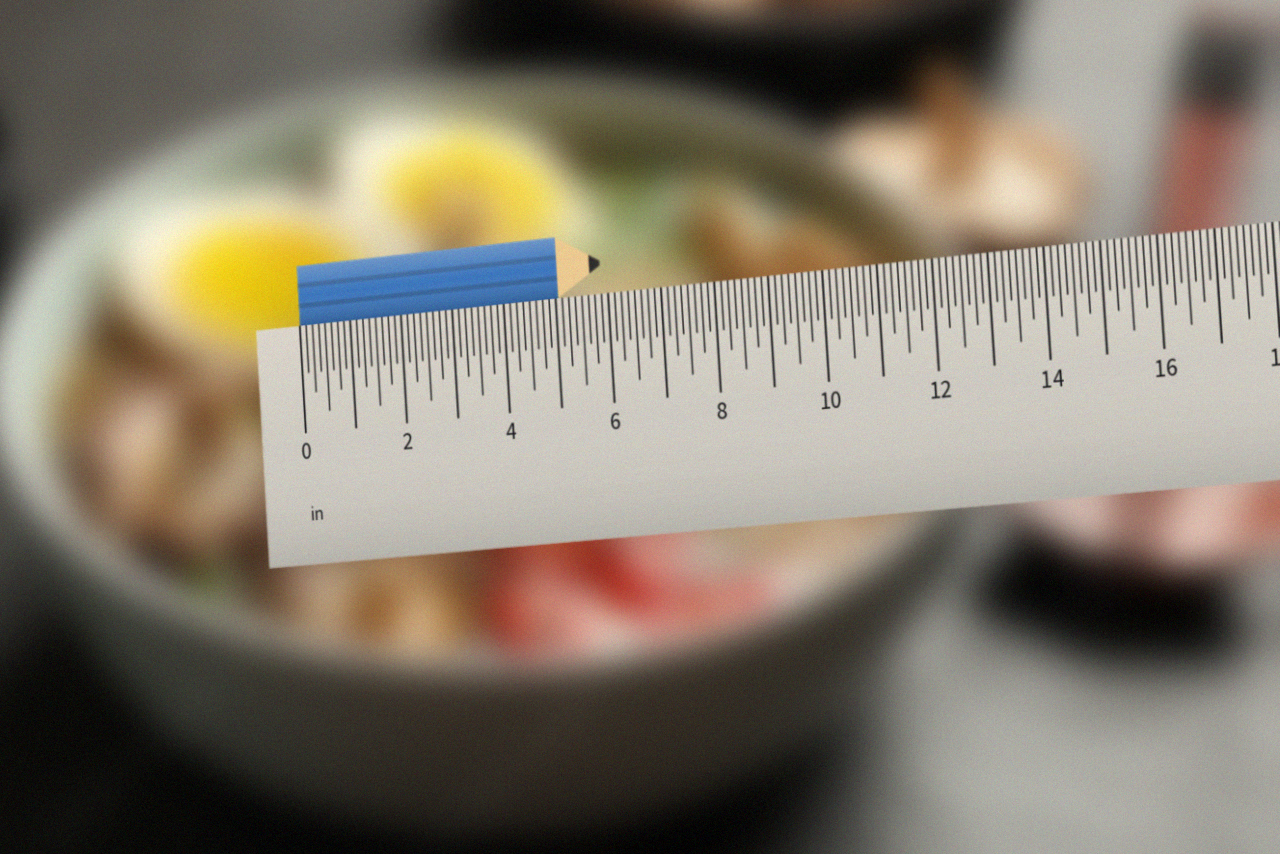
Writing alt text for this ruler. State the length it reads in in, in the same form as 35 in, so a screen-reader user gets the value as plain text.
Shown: 5.875 in
